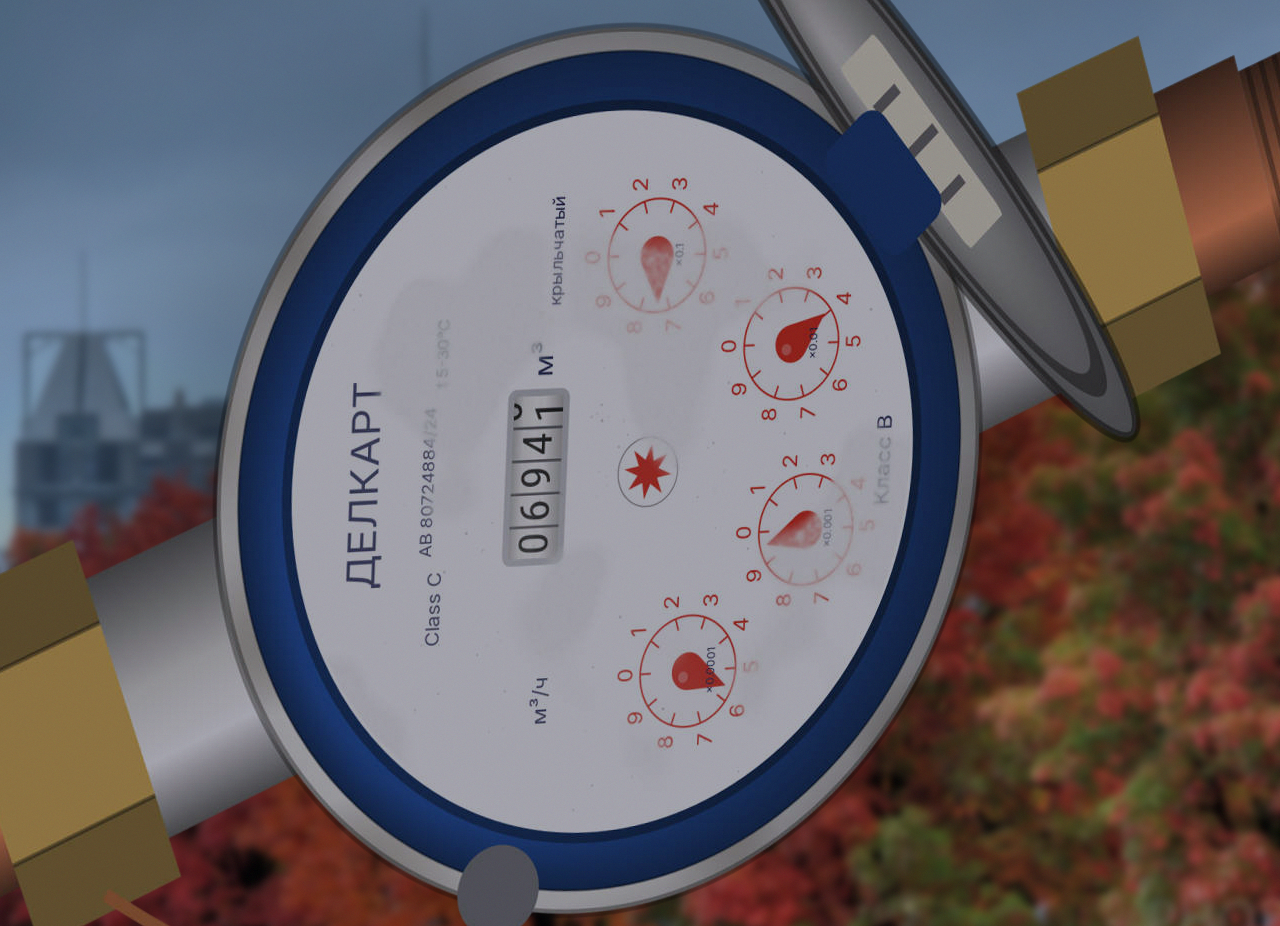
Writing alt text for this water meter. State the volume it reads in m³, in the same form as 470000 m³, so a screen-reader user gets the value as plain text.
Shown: 6940.7395 m³
